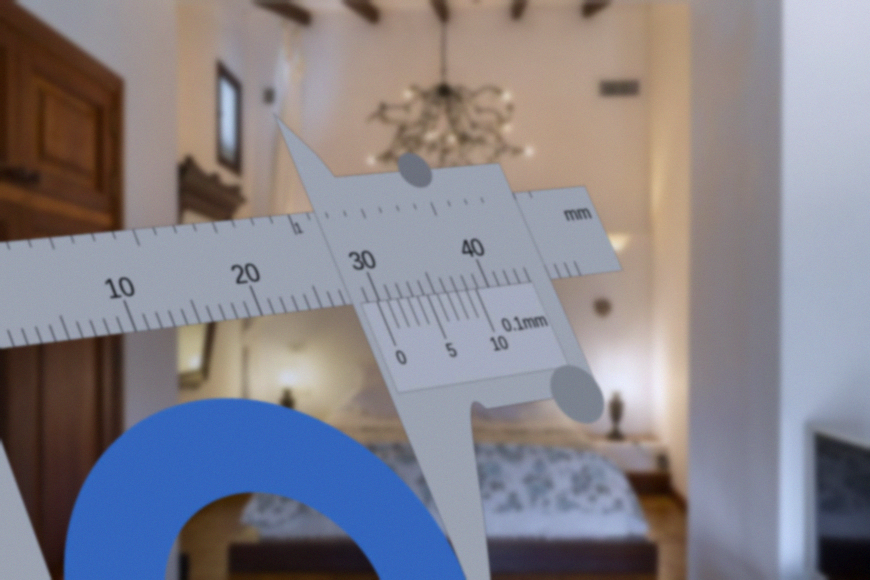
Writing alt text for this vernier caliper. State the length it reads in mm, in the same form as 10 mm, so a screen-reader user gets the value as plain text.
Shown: 29.8 mm
